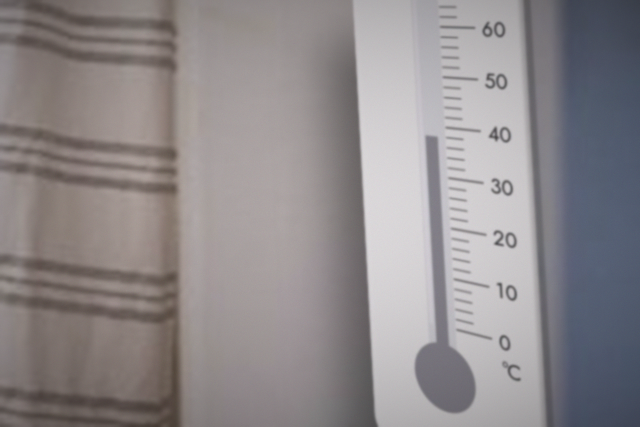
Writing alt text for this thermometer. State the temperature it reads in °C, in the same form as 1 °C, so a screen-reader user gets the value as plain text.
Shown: 38 °C
